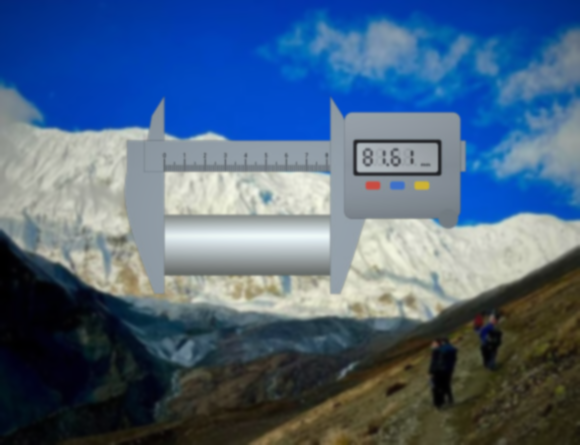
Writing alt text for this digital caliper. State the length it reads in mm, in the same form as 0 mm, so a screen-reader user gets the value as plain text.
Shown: 81.61 mm
